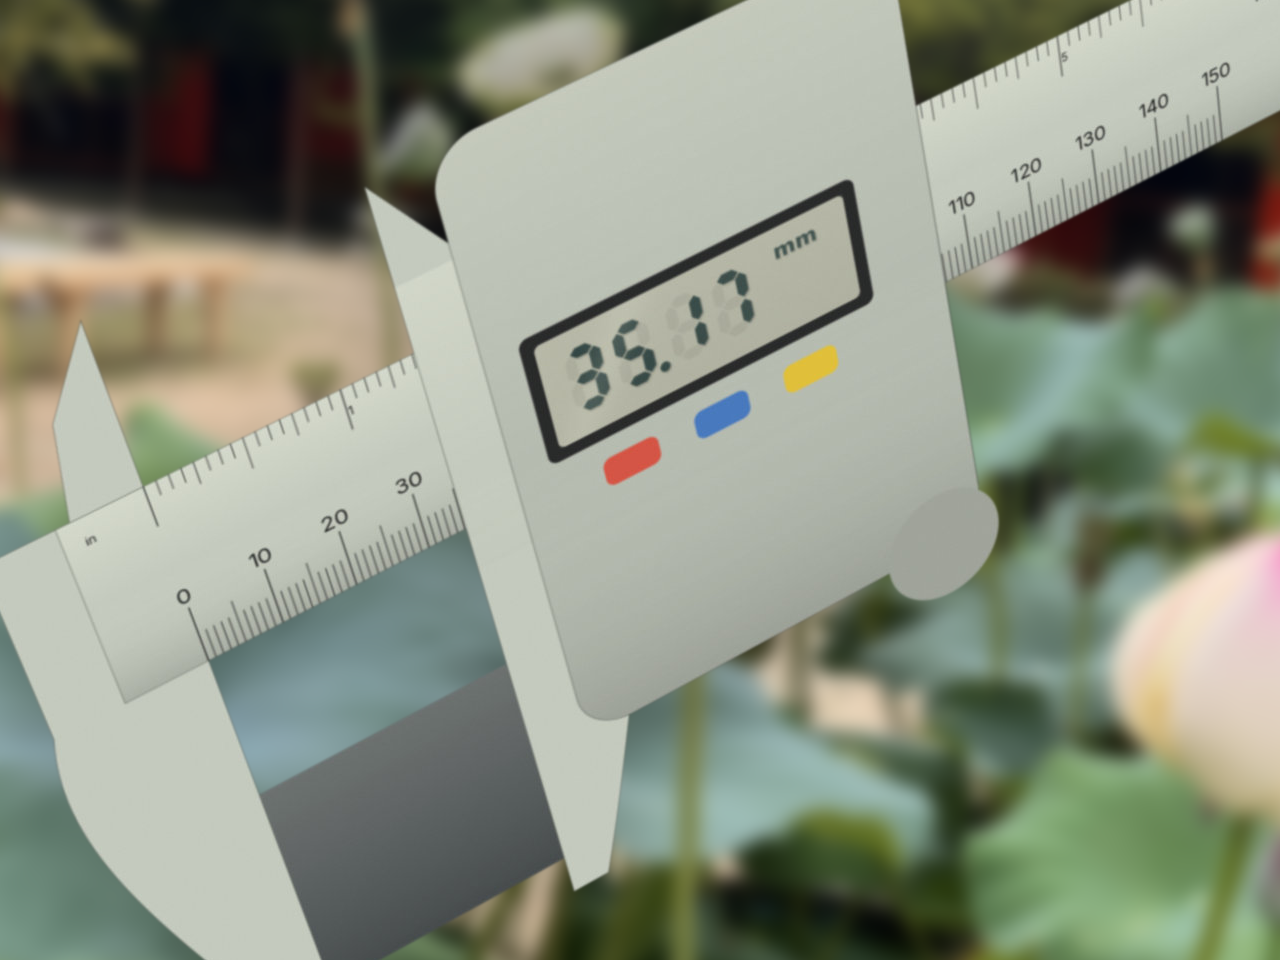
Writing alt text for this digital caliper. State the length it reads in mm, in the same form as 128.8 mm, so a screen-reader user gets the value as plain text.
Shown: 35.17 mm
